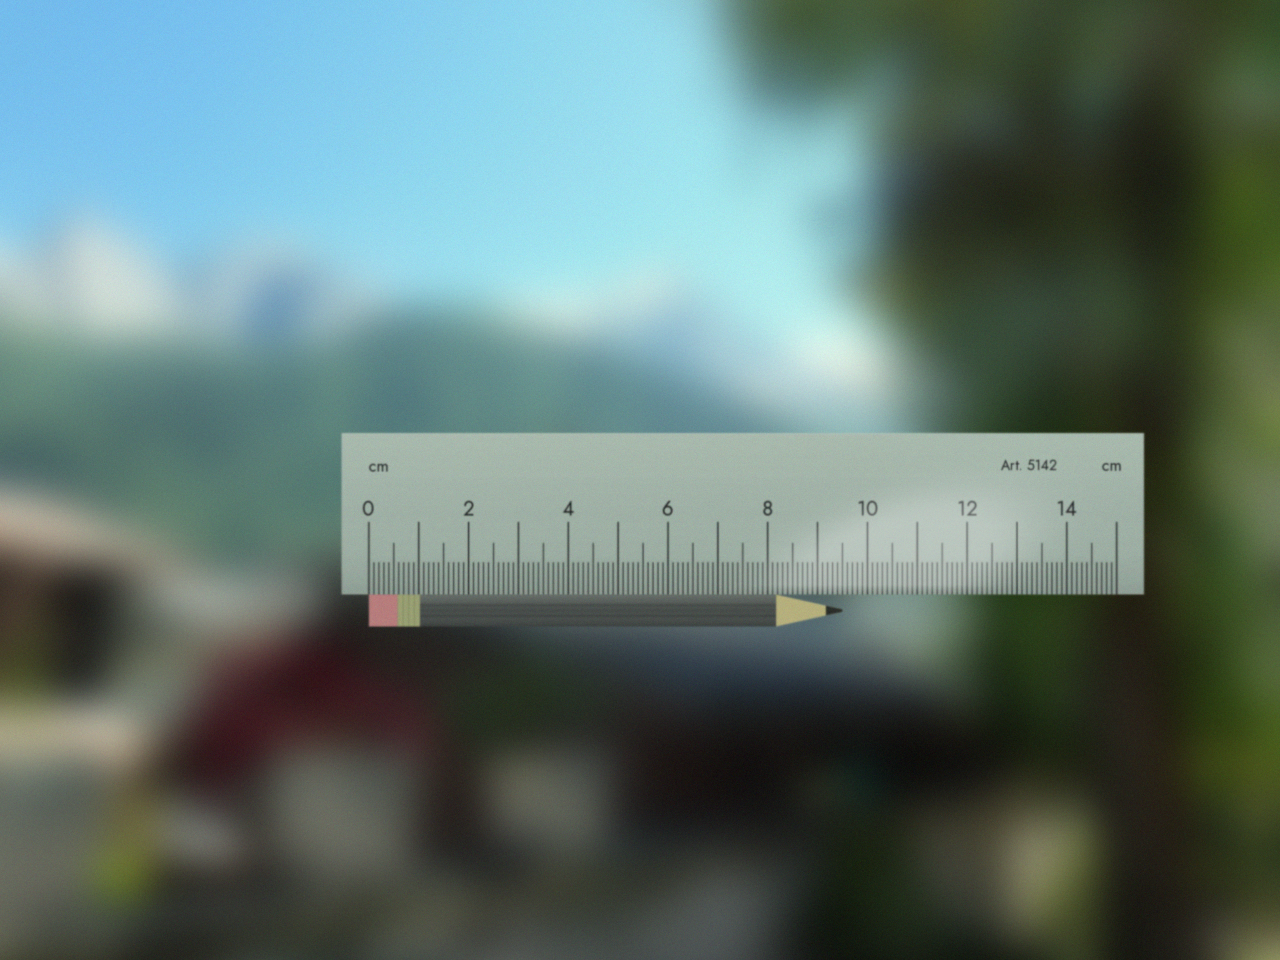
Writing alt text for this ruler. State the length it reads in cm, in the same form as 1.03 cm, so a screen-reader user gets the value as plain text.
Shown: 9.5 cm
